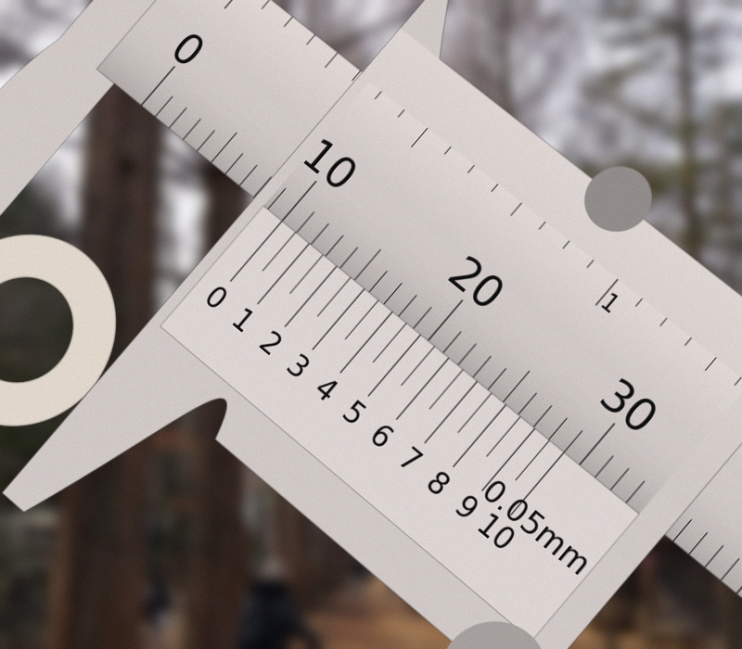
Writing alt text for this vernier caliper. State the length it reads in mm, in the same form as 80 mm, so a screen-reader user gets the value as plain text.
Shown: 10.0 mm
